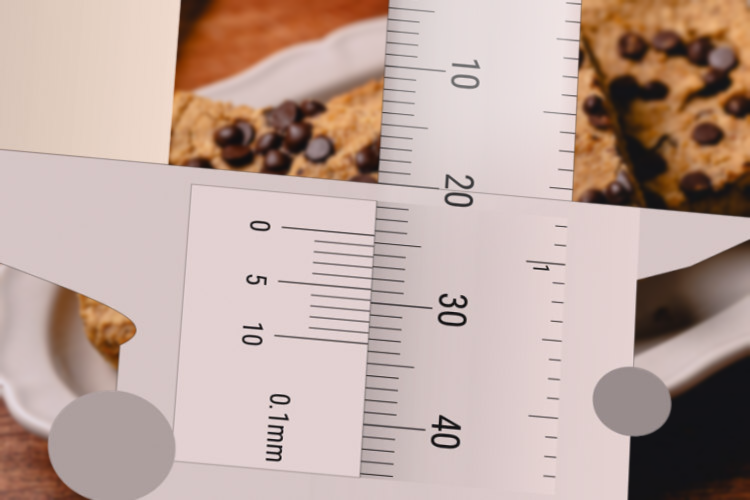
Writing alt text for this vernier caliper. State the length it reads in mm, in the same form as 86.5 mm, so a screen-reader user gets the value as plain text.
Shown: 24.4 mm
